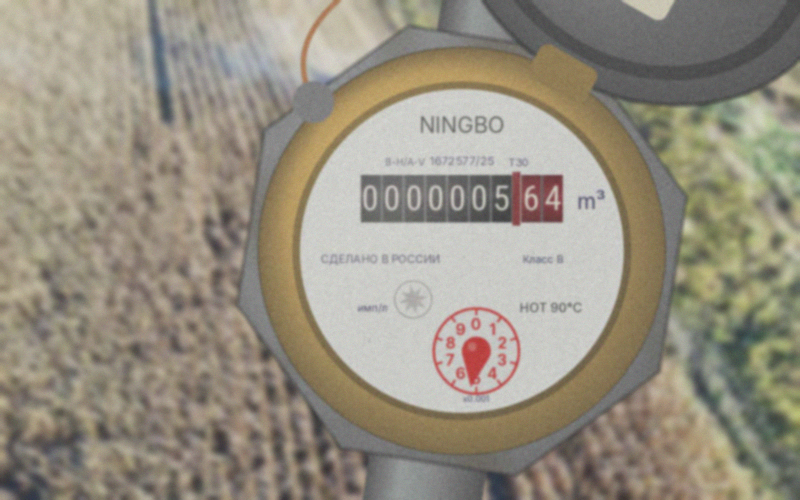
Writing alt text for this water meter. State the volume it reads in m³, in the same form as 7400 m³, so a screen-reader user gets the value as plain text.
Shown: 5.645 m³
